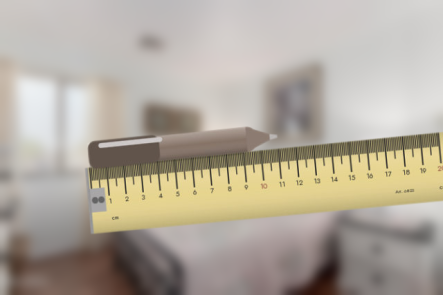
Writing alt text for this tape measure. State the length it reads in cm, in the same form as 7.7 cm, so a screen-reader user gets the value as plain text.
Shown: 11 cm
